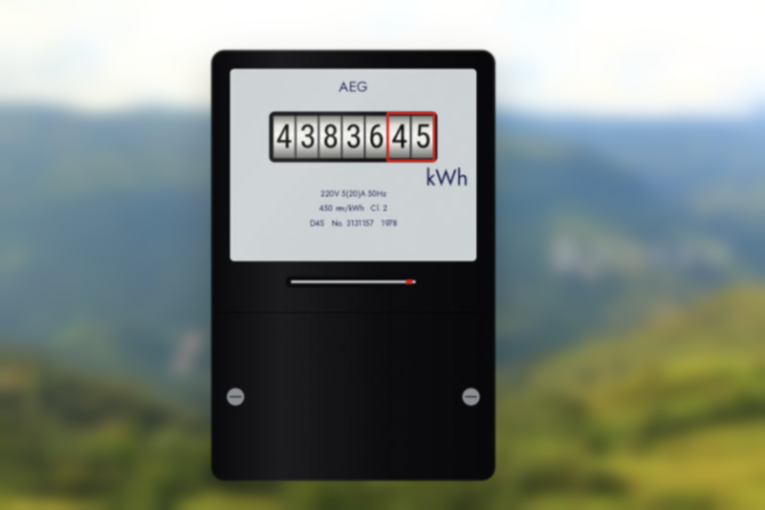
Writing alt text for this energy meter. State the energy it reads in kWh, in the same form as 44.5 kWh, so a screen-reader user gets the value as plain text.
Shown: 43836.45 kWh
